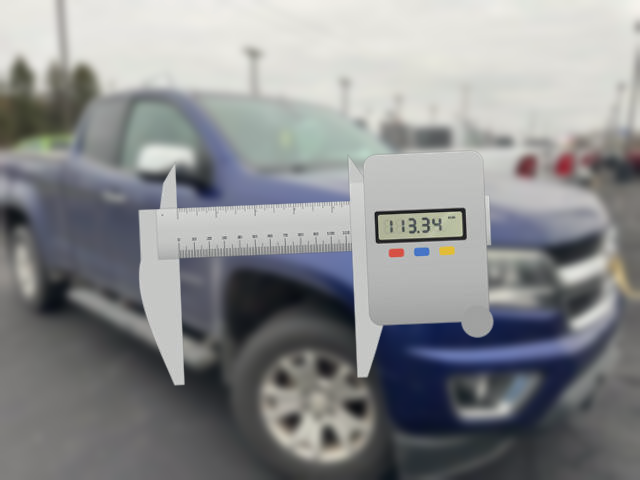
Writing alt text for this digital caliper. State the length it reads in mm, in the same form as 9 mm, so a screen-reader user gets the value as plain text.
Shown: 113.34 mm
